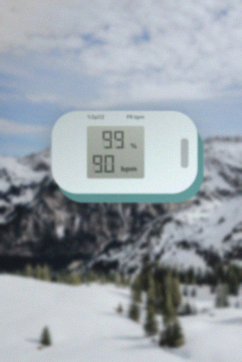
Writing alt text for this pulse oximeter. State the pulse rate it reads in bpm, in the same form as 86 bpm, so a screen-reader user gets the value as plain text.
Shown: 90 bpm
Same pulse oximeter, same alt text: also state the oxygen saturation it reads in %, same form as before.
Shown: 99 %
